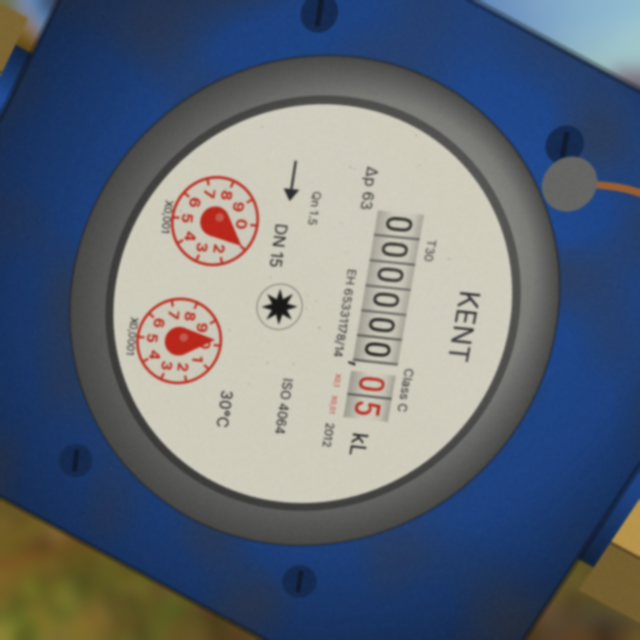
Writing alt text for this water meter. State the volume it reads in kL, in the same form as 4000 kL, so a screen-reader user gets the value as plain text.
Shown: 0.0509 kL
